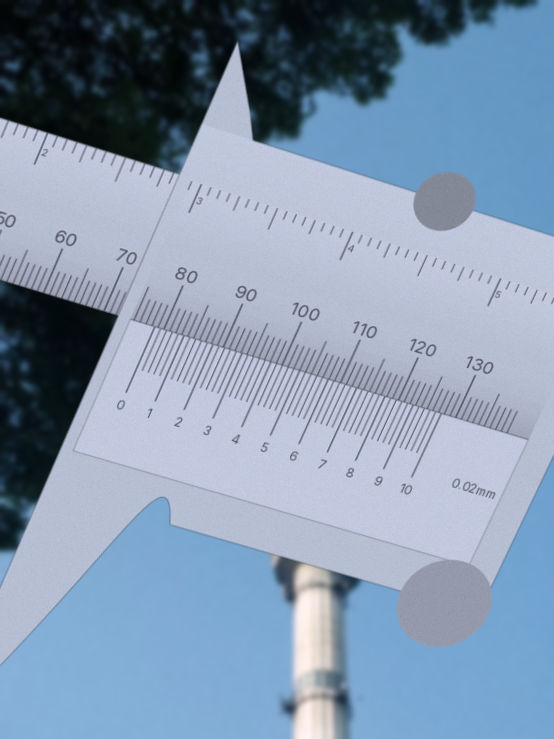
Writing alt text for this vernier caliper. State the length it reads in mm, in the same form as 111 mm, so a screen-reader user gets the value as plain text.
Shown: 78.5 mm
